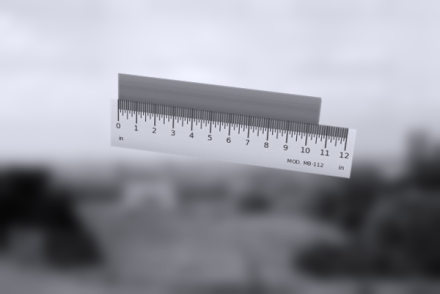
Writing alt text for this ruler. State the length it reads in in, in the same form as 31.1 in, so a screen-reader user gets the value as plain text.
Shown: 10.5 in
